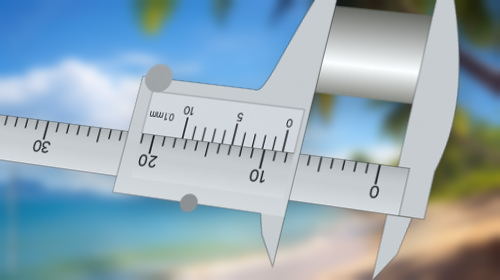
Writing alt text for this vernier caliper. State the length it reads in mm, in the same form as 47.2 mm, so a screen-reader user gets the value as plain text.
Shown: 8.4 mm
